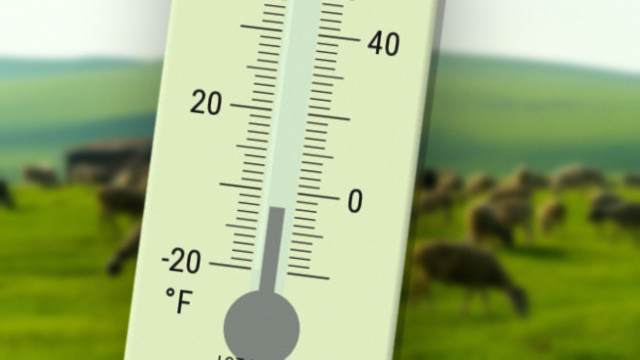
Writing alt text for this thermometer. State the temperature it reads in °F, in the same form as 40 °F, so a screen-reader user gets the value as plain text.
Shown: -4 °F
